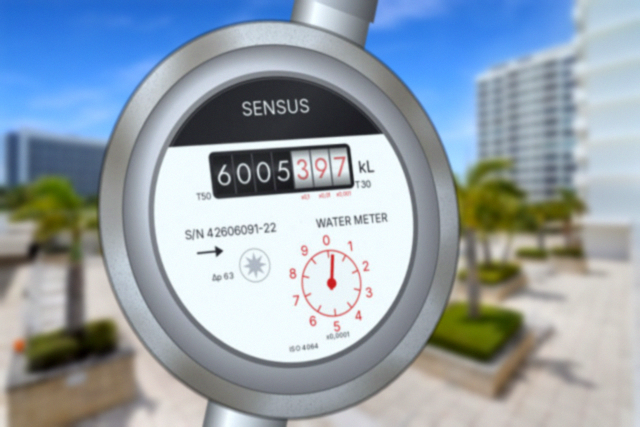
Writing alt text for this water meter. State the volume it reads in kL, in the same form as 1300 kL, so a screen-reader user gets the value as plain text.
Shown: 6005.3970 kL
